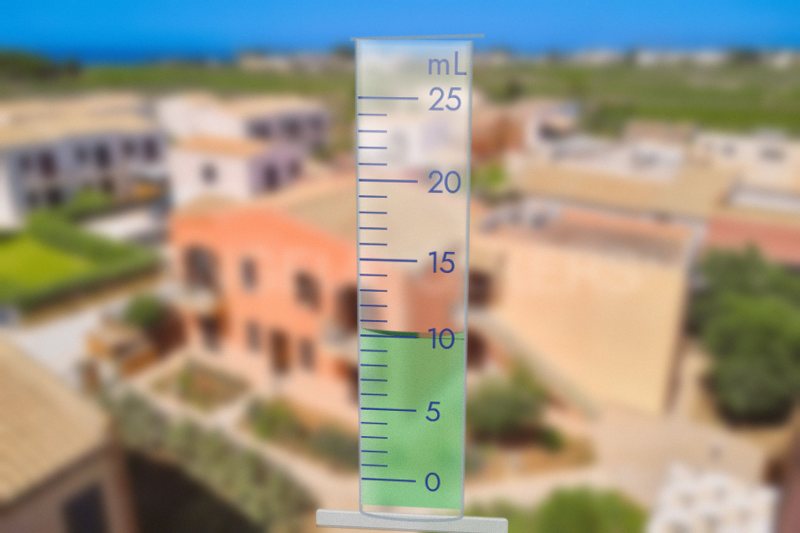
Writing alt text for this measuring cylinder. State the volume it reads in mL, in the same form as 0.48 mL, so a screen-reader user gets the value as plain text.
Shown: 10 mL
